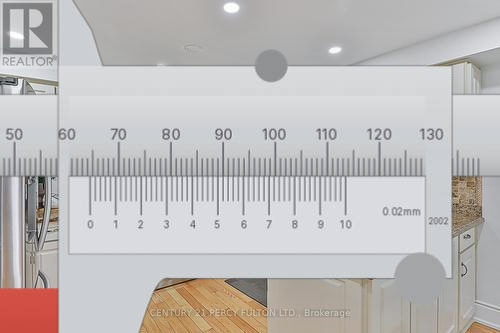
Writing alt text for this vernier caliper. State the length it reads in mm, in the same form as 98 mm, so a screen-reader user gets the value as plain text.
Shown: 64.5 mm
